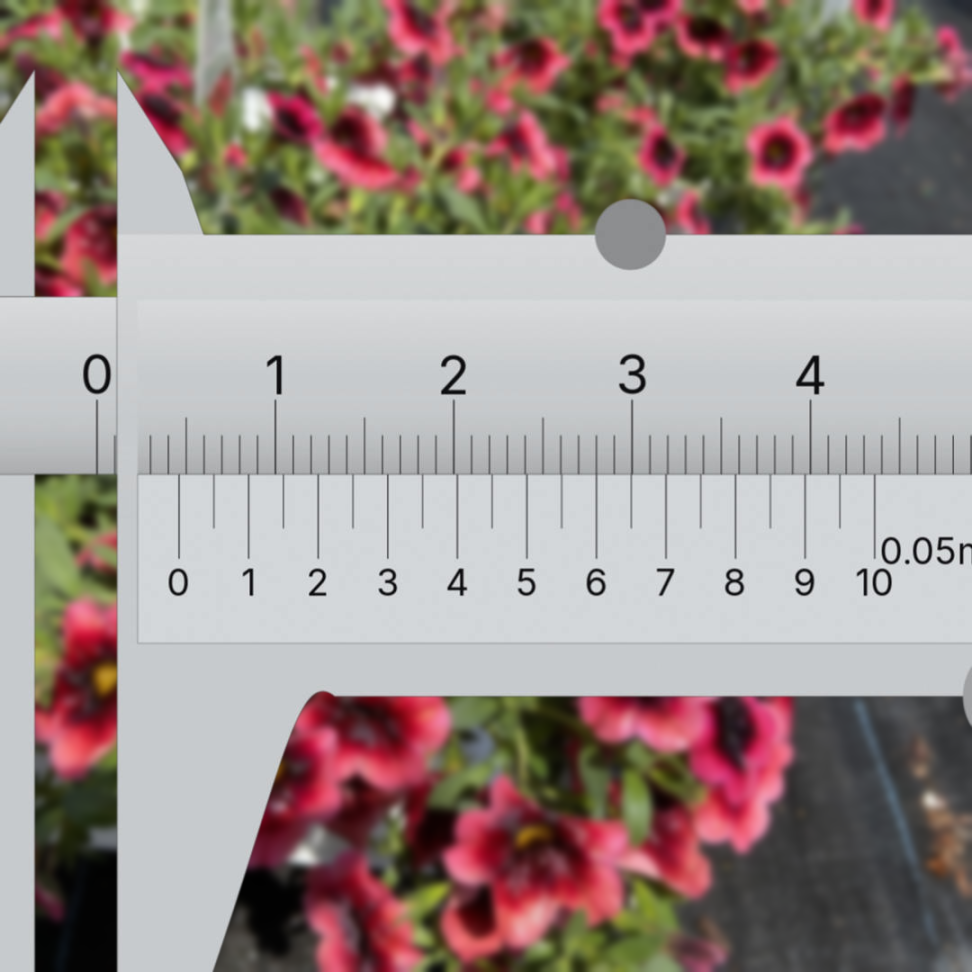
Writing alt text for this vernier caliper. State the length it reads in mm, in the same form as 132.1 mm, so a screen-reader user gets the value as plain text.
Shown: 4.6 mm
